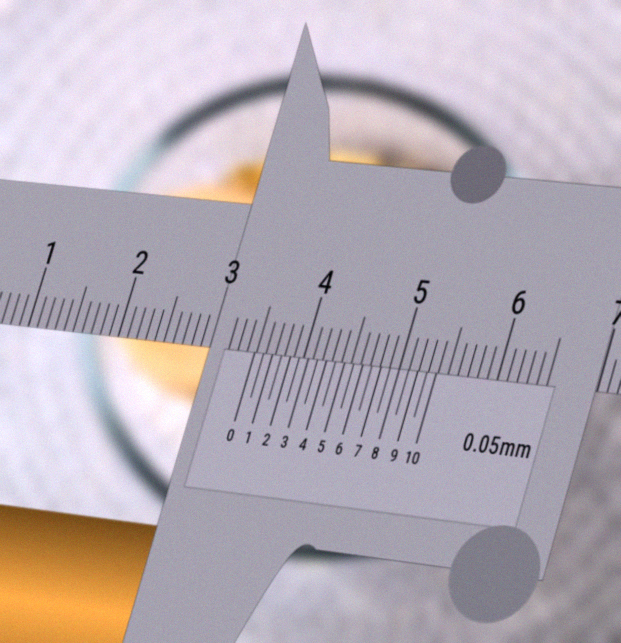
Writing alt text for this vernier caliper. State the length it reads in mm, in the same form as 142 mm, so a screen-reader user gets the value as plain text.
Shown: 34.8 mm
